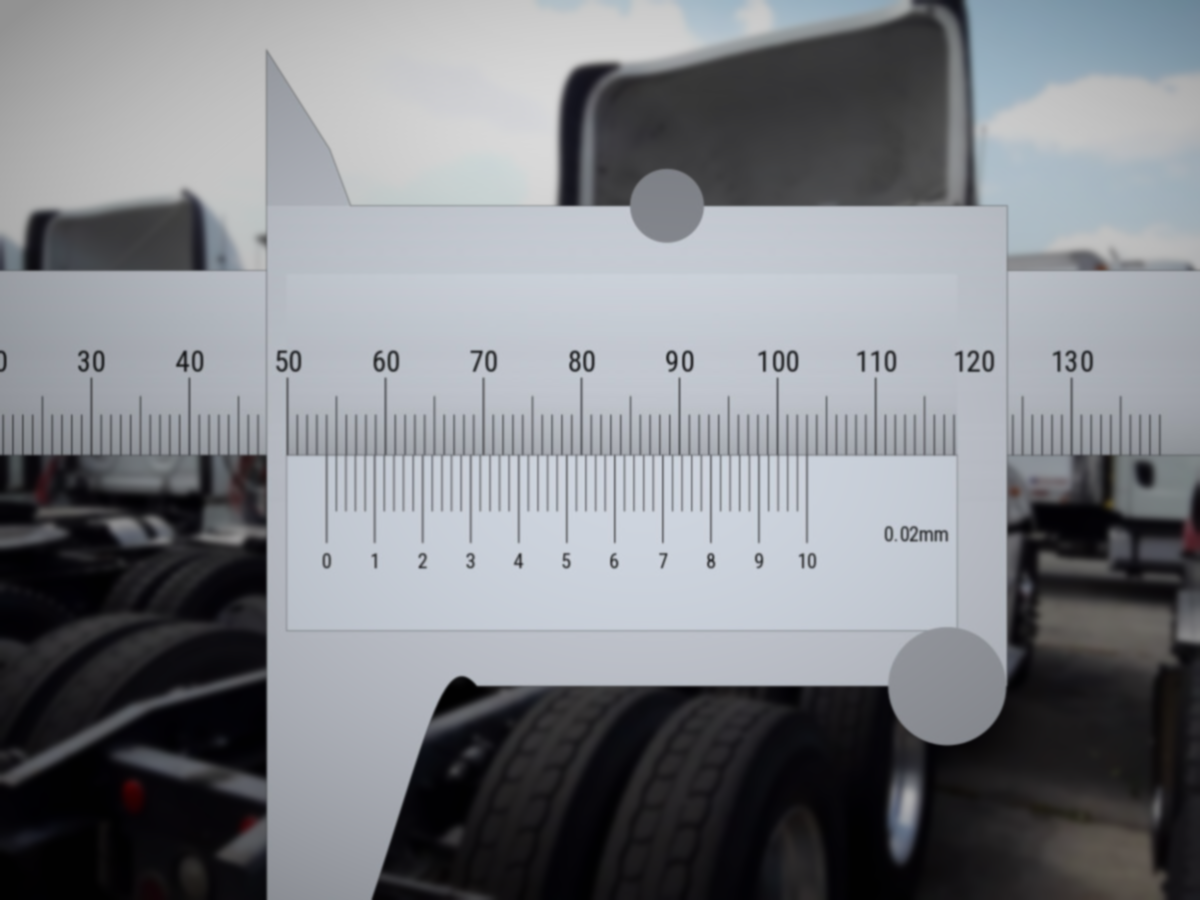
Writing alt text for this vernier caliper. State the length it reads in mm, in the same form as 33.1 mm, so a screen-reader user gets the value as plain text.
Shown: 54.0 mm
